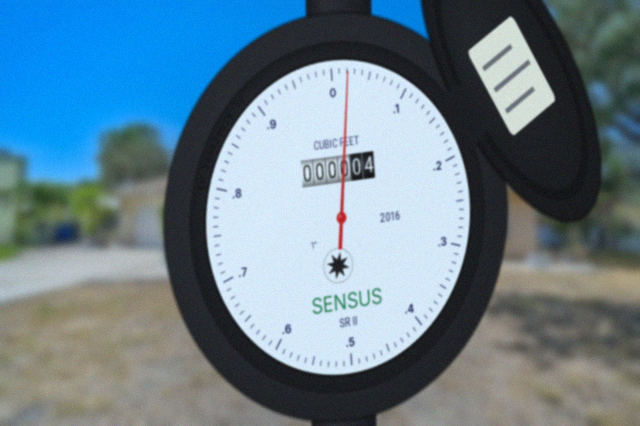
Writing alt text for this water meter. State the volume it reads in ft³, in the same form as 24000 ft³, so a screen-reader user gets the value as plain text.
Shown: 4.02 ft³
